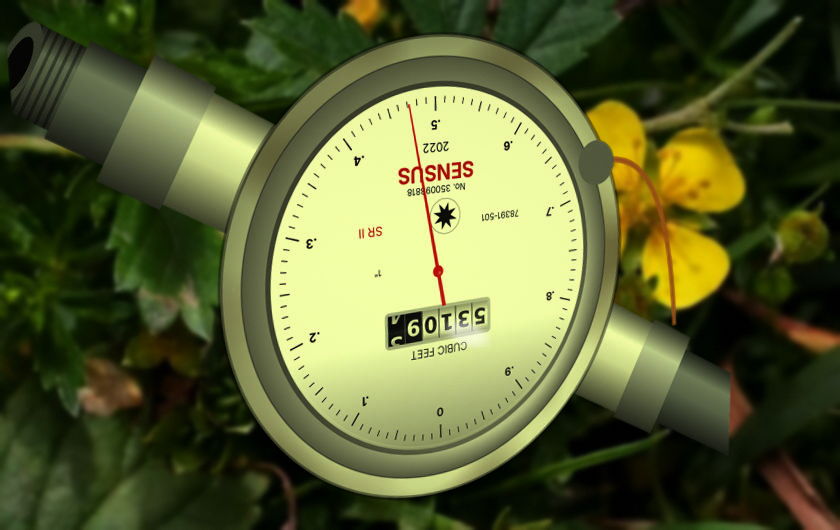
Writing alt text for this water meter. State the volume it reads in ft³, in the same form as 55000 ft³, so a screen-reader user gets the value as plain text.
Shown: 531093.47 ft³
